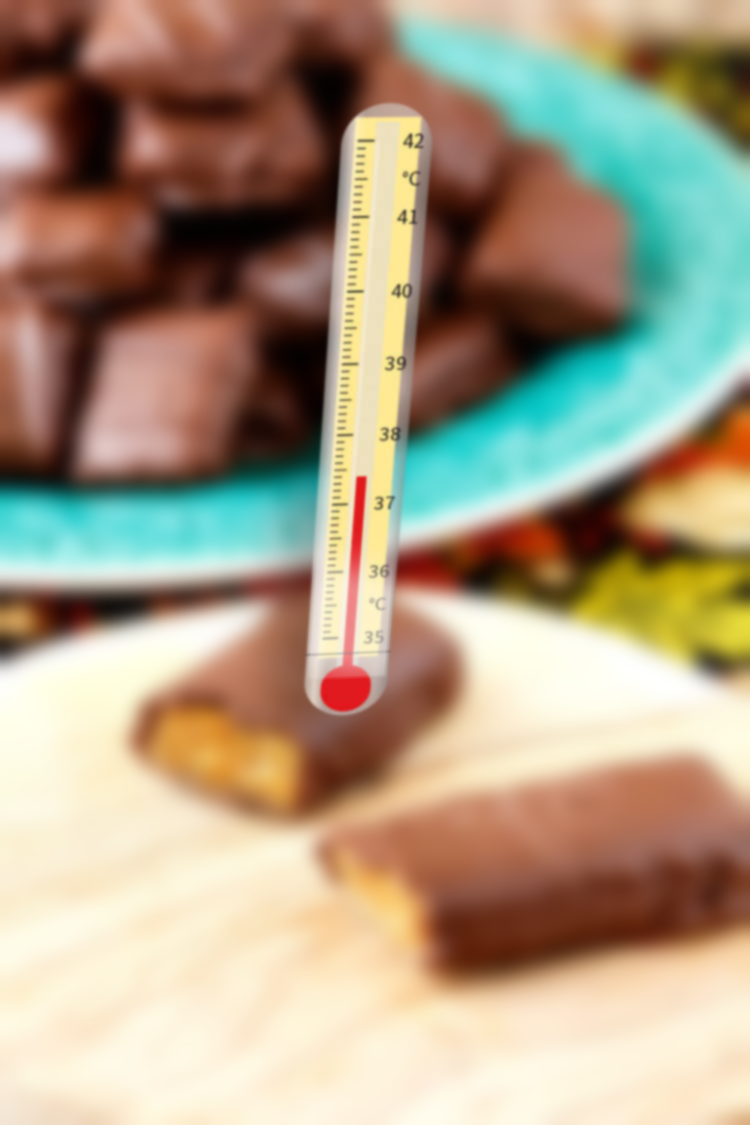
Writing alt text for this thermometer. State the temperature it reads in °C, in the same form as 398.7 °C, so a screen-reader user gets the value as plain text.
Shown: 37.4 °C
